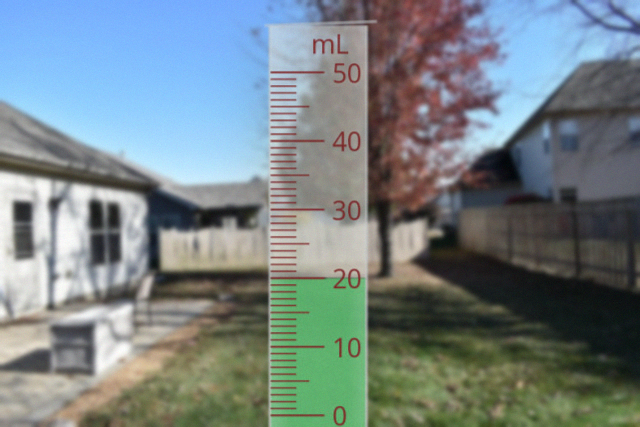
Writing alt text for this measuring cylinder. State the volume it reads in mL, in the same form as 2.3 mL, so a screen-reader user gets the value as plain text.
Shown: 20 mL
